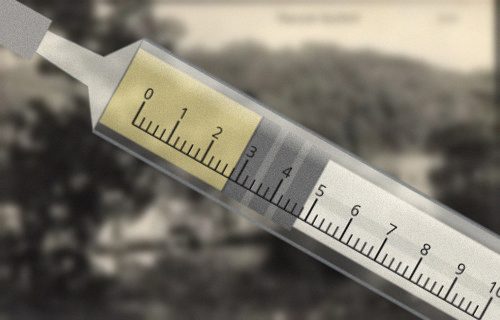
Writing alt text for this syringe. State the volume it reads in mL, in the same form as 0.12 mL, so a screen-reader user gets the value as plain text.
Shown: 2.8 mL
